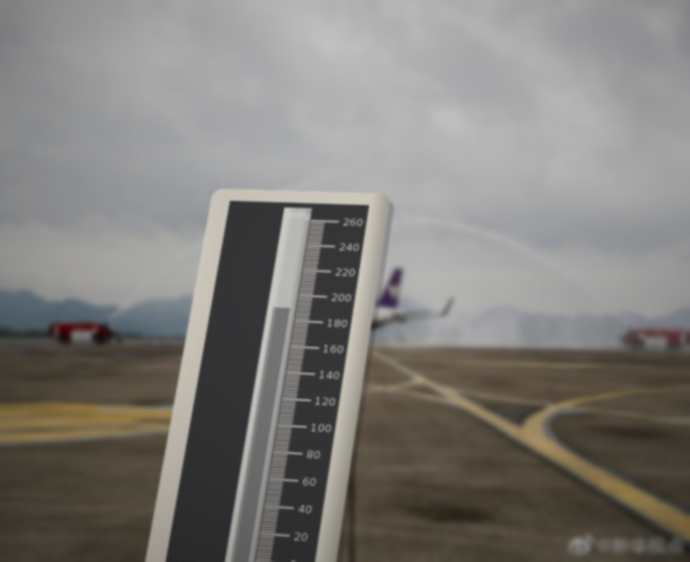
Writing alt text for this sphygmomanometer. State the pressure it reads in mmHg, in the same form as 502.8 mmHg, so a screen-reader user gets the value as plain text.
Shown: 190 mmHg
